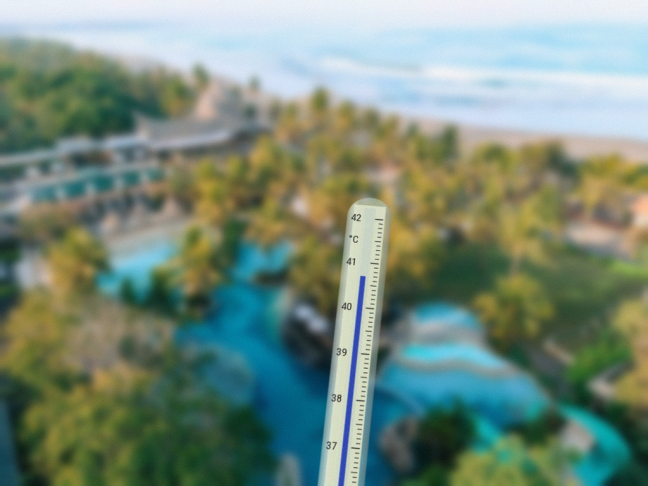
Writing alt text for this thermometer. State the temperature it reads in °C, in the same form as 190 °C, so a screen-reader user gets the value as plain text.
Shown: 40.7 °C
